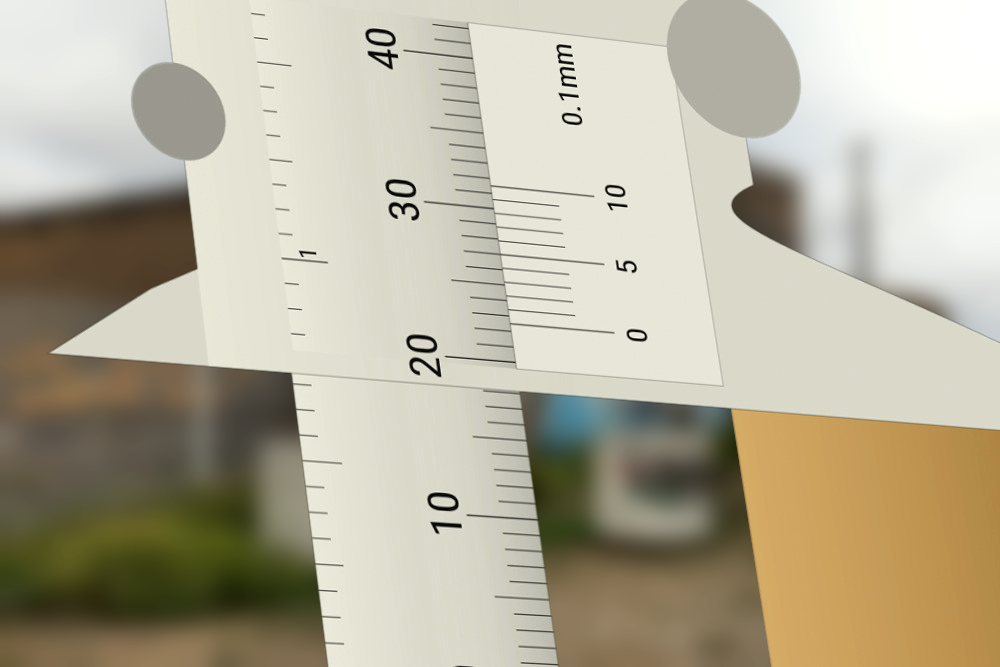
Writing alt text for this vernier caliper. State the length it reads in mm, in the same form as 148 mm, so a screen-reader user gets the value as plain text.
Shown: 22.5 mm
